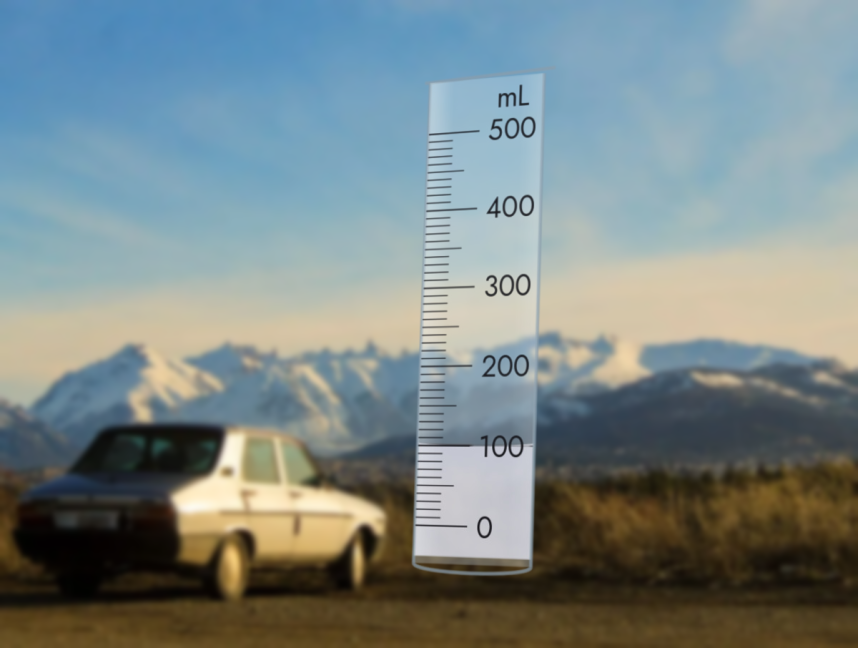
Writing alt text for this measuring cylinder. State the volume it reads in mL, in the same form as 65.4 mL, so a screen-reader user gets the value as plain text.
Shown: 100 mL
